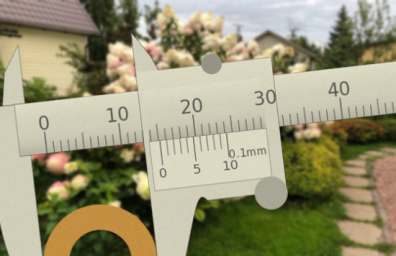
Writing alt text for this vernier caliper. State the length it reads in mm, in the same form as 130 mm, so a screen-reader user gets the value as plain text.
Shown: 15.2 mm
